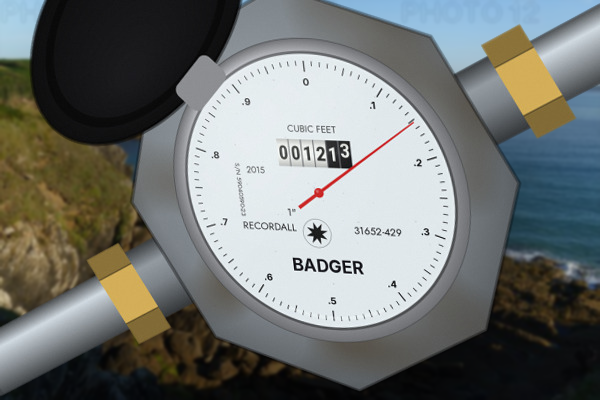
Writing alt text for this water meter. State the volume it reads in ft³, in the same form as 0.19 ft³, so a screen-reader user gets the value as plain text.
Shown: 1213.15 ft³
